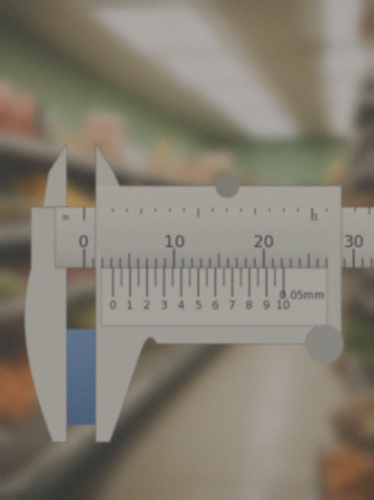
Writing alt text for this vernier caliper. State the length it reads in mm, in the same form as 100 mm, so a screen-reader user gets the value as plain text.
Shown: 3.2 mm
